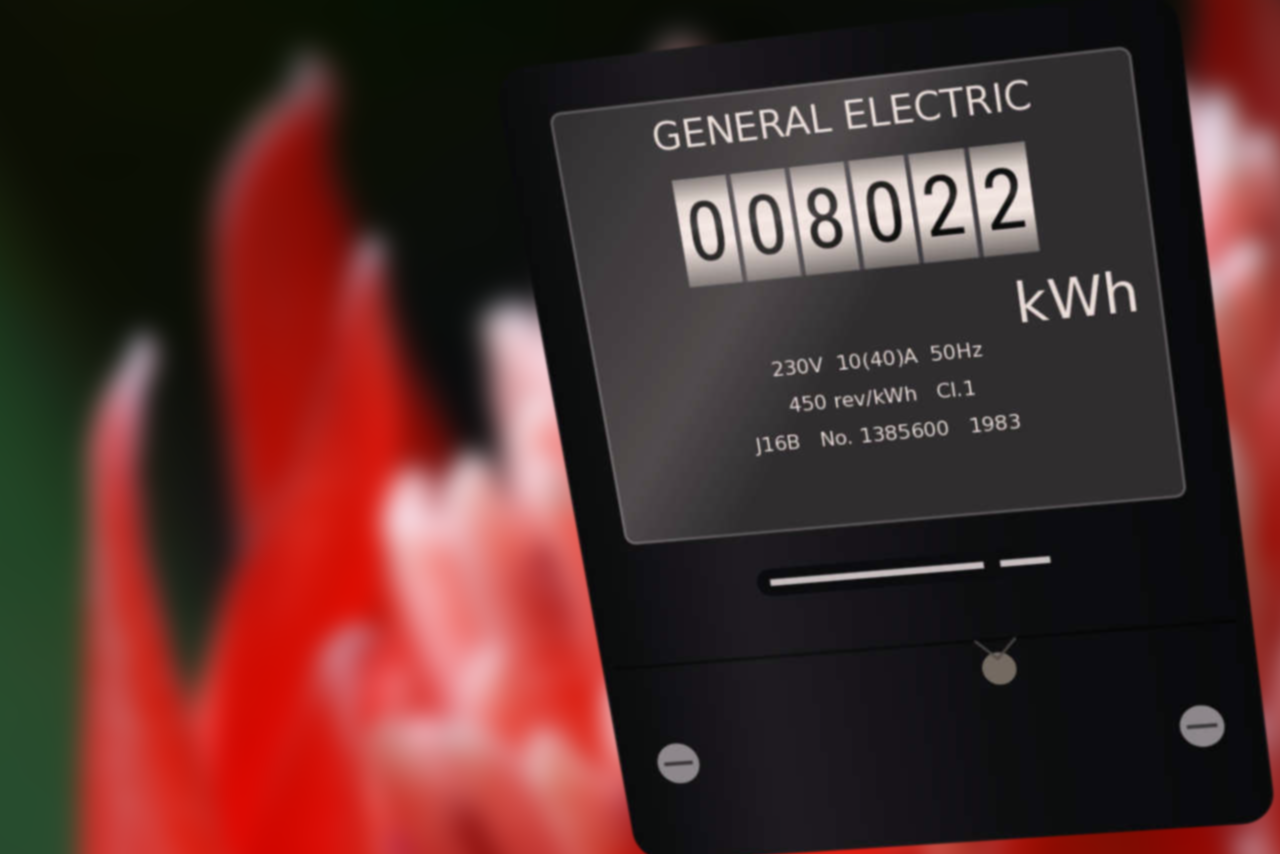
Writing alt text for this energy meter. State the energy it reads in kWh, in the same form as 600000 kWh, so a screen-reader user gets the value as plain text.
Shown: 8022 kWh
